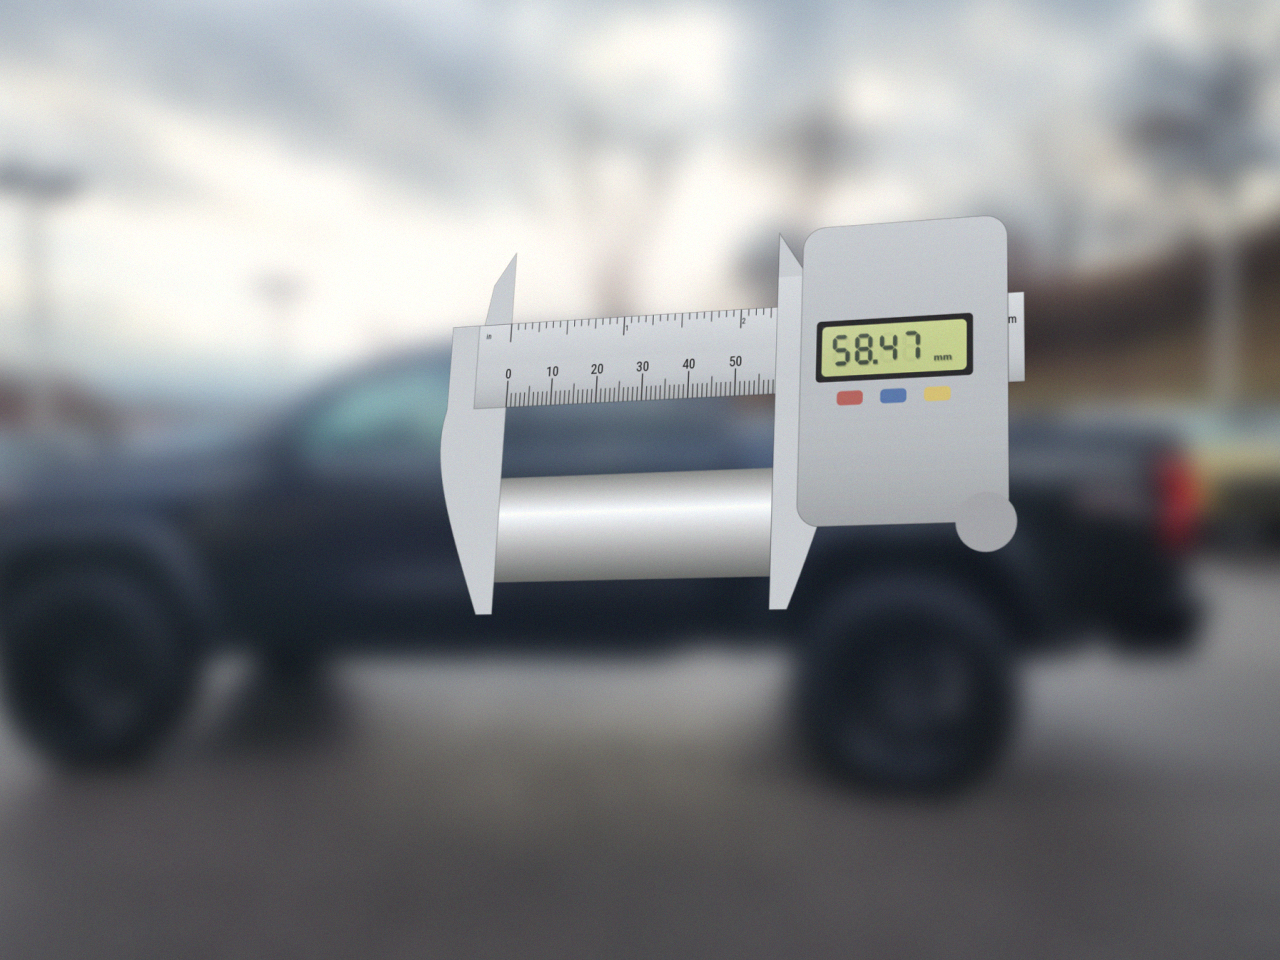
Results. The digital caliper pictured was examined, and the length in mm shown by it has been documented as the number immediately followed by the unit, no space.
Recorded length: 58.47mm
